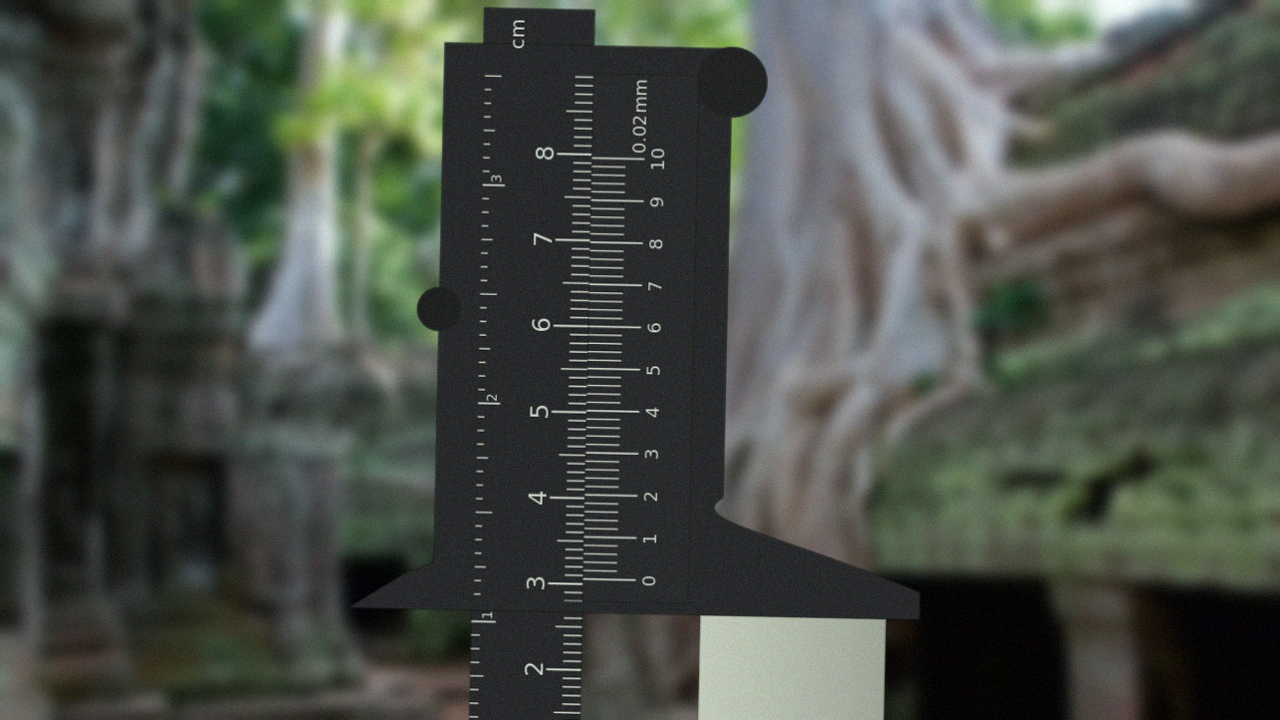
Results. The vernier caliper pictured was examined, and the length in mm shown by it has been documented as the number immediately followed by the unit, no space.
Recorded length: 30.6mm
